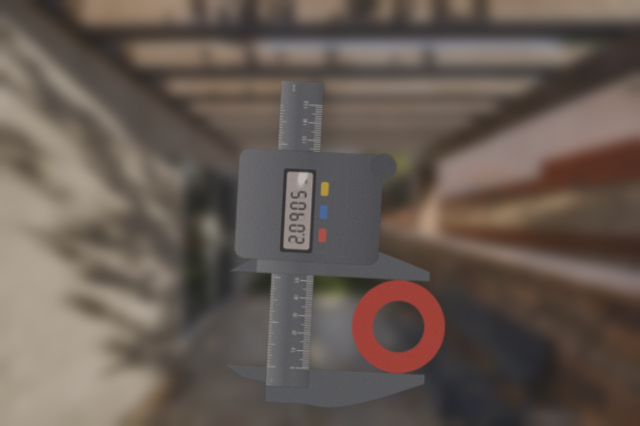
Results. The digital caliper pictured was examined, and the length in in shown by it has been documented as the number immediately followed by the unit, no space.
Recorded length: 2.0905in
